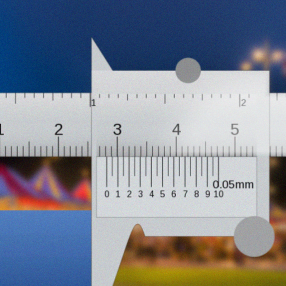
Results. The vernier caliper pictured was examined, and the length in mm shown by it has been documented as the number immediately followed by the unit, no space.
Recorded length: 28.2mm
